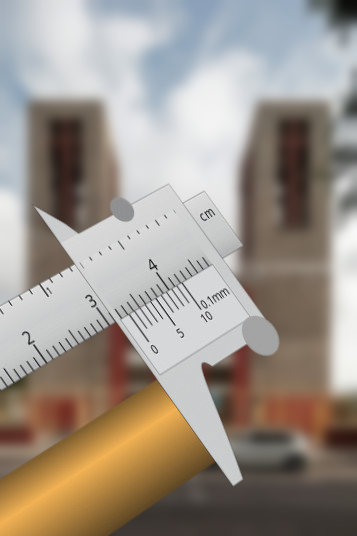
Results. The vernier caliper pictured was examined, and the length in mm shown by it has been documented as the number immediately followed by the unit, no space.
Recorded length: 33.2mm
